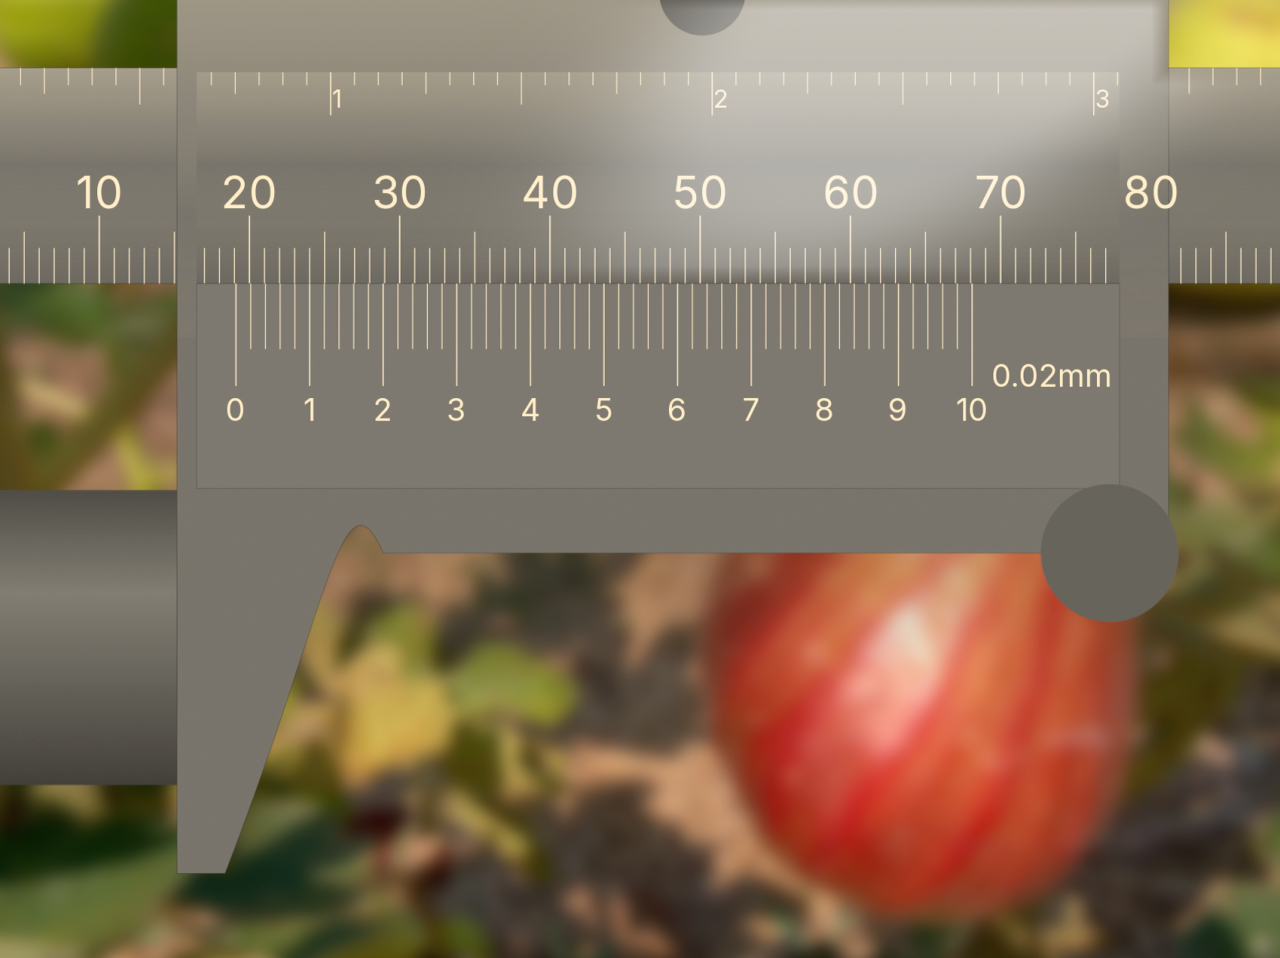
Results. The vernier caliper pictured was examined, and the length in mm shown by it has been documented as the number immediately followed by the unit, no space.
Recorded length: 19.1mm
